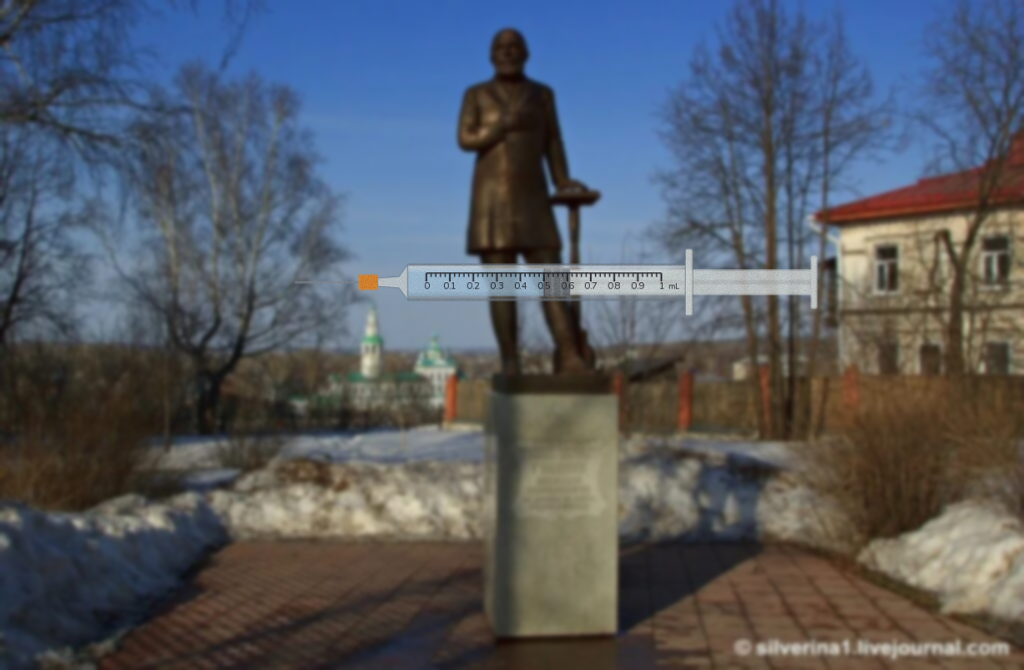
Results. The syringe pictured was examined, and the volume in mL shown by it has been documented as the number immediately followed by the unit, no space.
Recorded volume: 0.5mL
